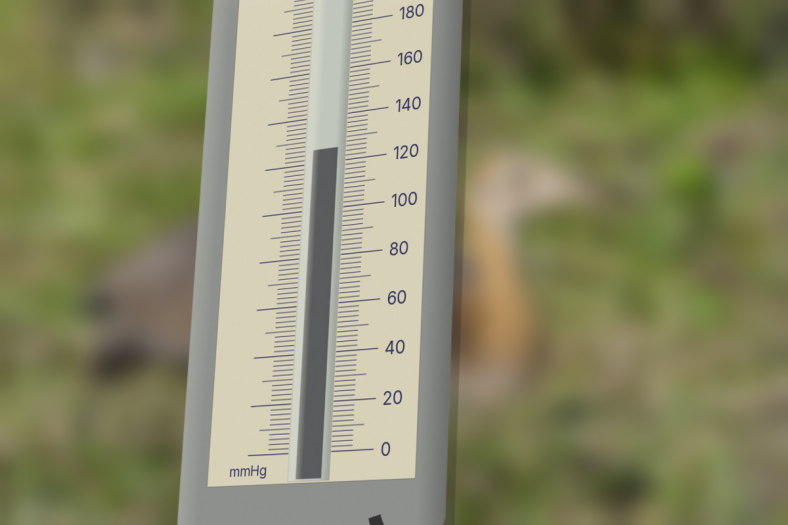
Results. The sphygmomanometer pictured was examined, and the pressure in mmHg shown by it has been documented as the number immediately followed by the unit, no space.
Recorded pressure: 126mmHg
